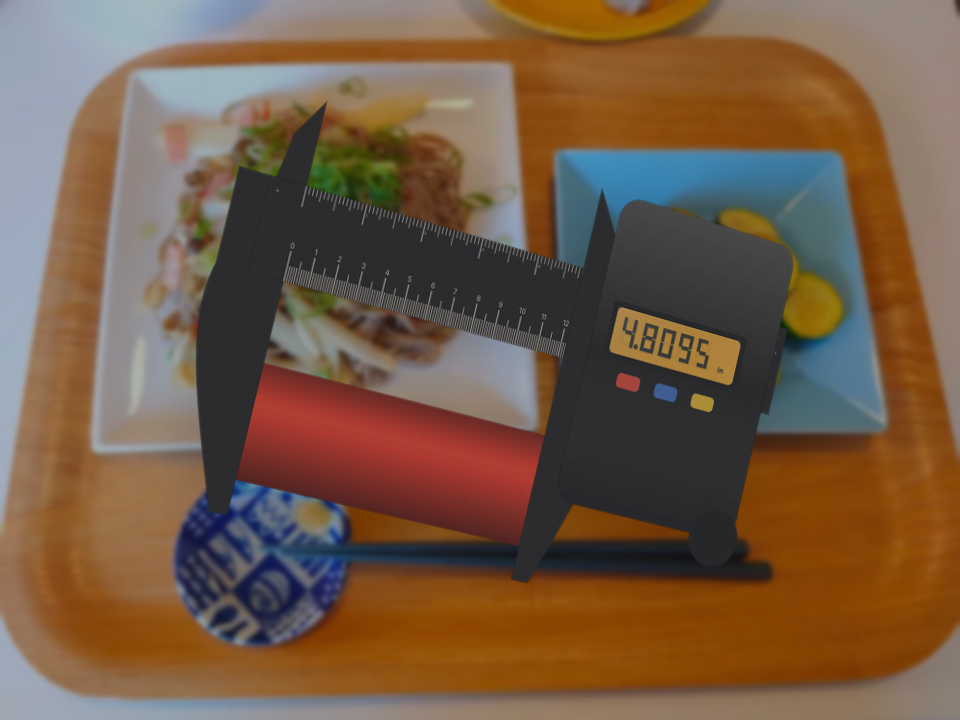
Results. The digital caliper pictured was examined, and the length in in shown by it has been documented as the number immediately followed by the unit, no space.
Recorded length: 4.8095in
